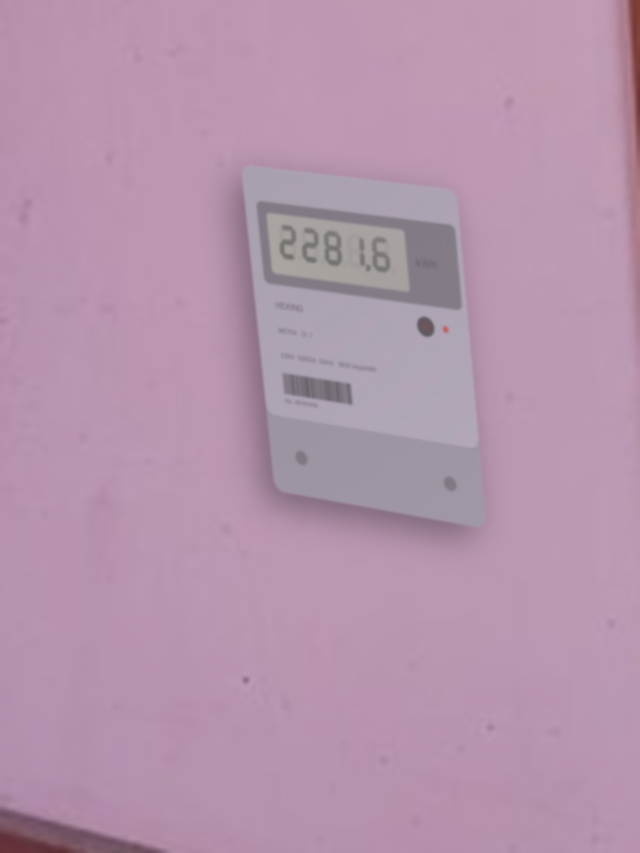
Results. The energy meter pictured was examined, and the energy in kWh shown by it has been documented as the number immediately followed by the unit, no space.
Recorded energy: 2281.6kWh
